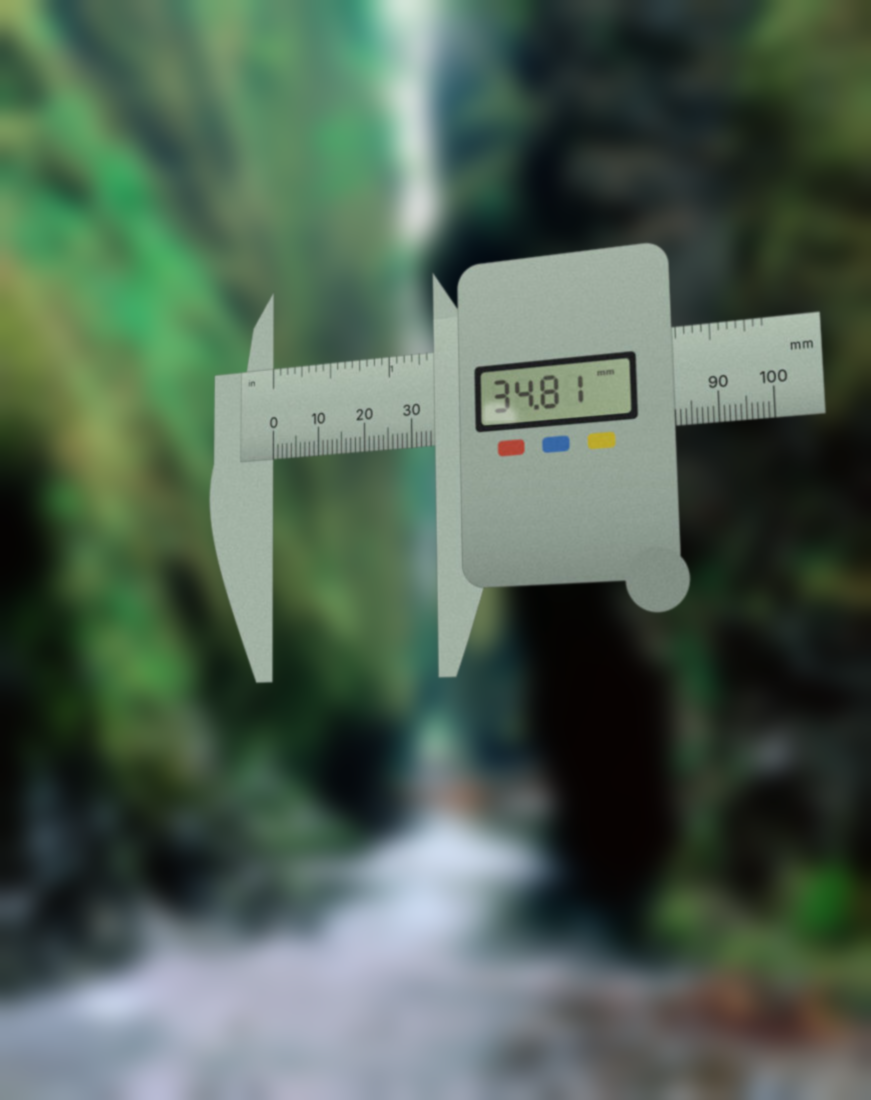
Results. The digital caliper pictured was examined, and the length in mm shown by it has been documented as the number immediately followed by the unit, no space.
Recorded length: 34.81mm
